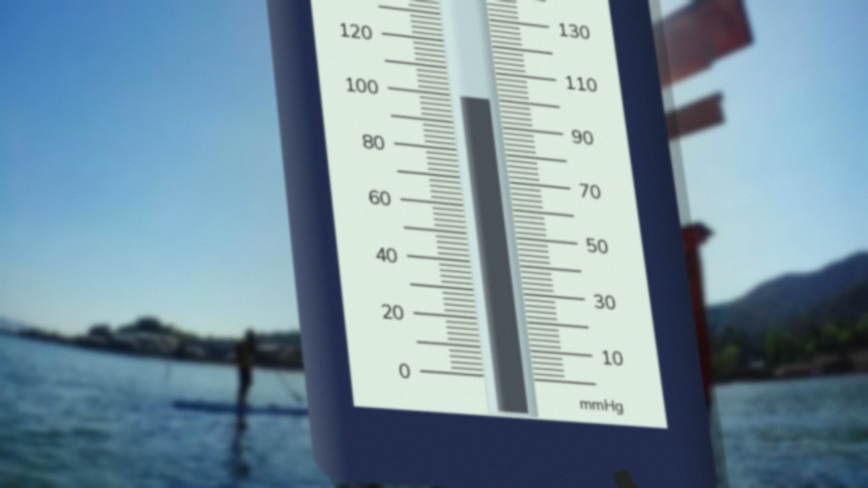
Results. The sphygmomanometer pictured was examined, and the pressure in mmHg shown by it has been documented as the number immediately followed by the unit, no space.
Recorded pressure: 100mmHg
